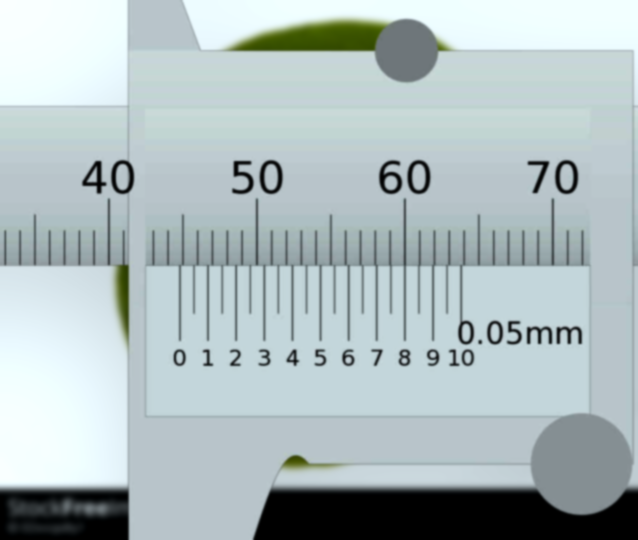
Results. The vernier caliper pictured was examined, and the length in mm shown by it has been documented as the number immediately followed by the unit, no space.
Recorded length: 44.8mm
